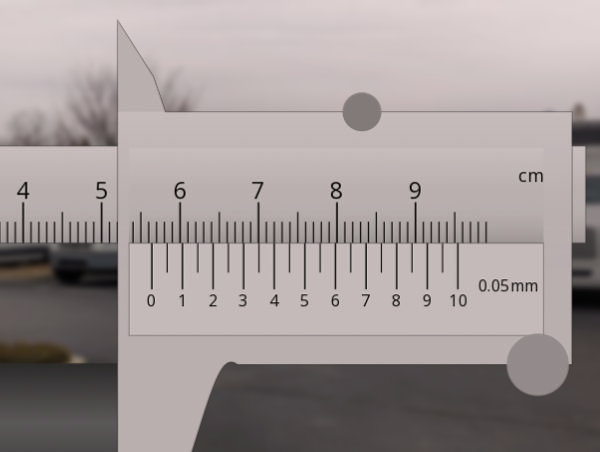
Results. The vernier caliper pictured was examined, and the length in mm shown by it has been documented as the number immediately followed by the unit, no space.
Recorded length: 56.4mm
